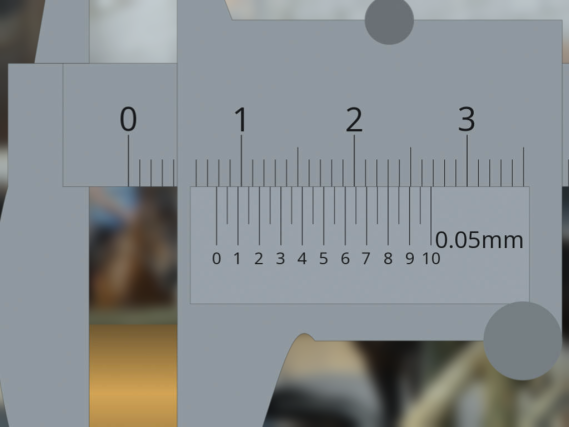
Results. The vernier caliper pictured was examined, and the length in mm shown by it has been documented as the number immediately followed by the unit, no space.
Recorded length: 7.8mm
